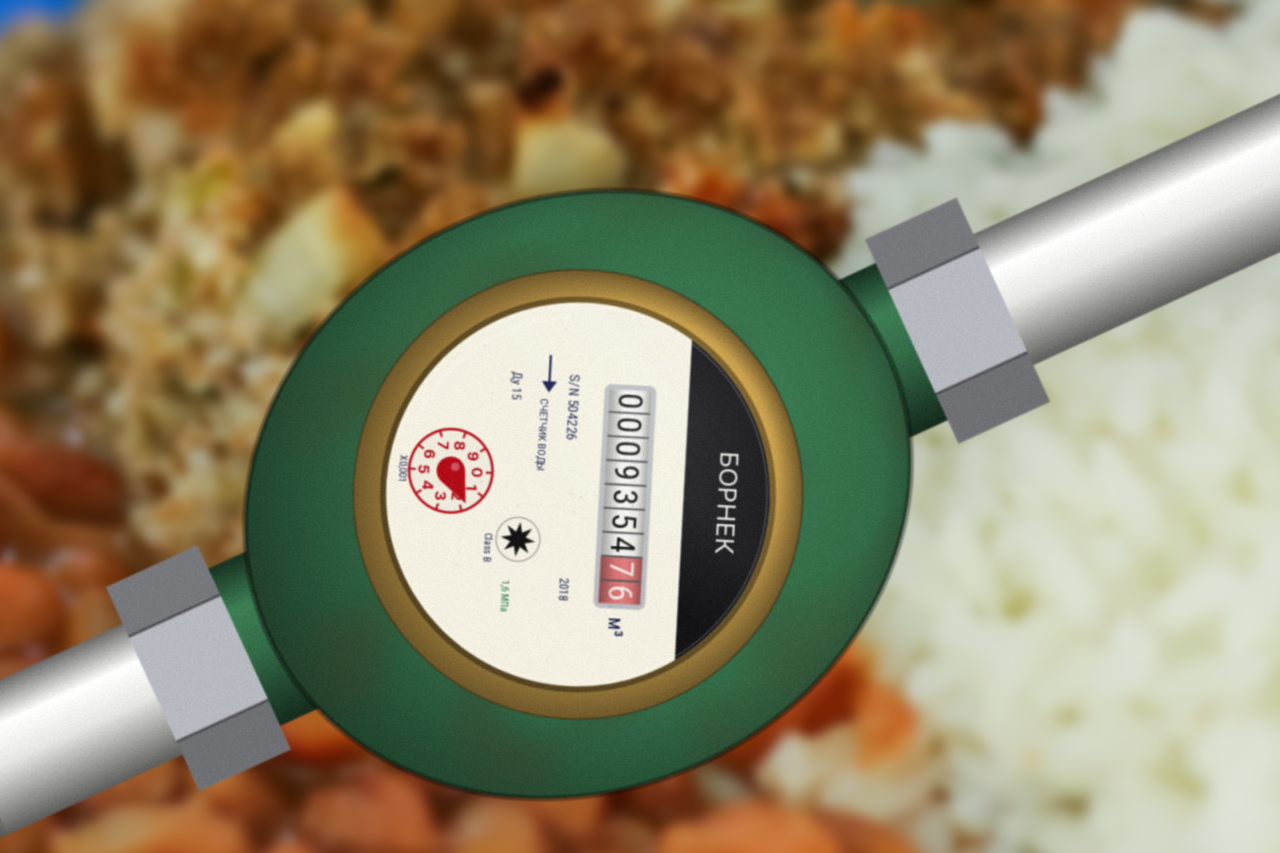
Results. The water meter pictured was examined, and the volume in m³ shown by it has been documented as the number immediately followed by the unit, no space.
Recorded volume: 9354.761m³
